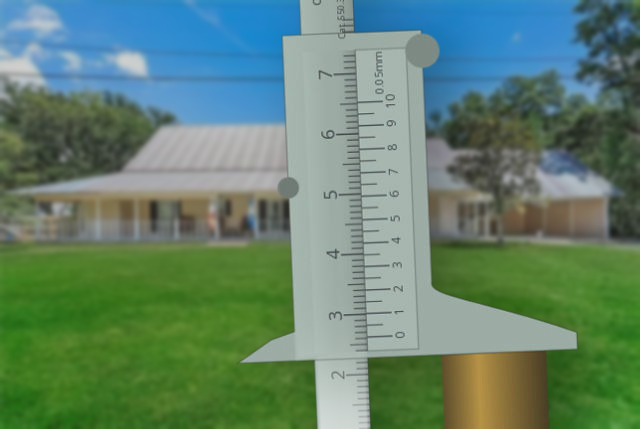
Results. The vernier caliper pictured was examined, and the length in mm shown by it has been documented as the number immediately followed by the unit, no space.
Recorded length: 26.2mm
